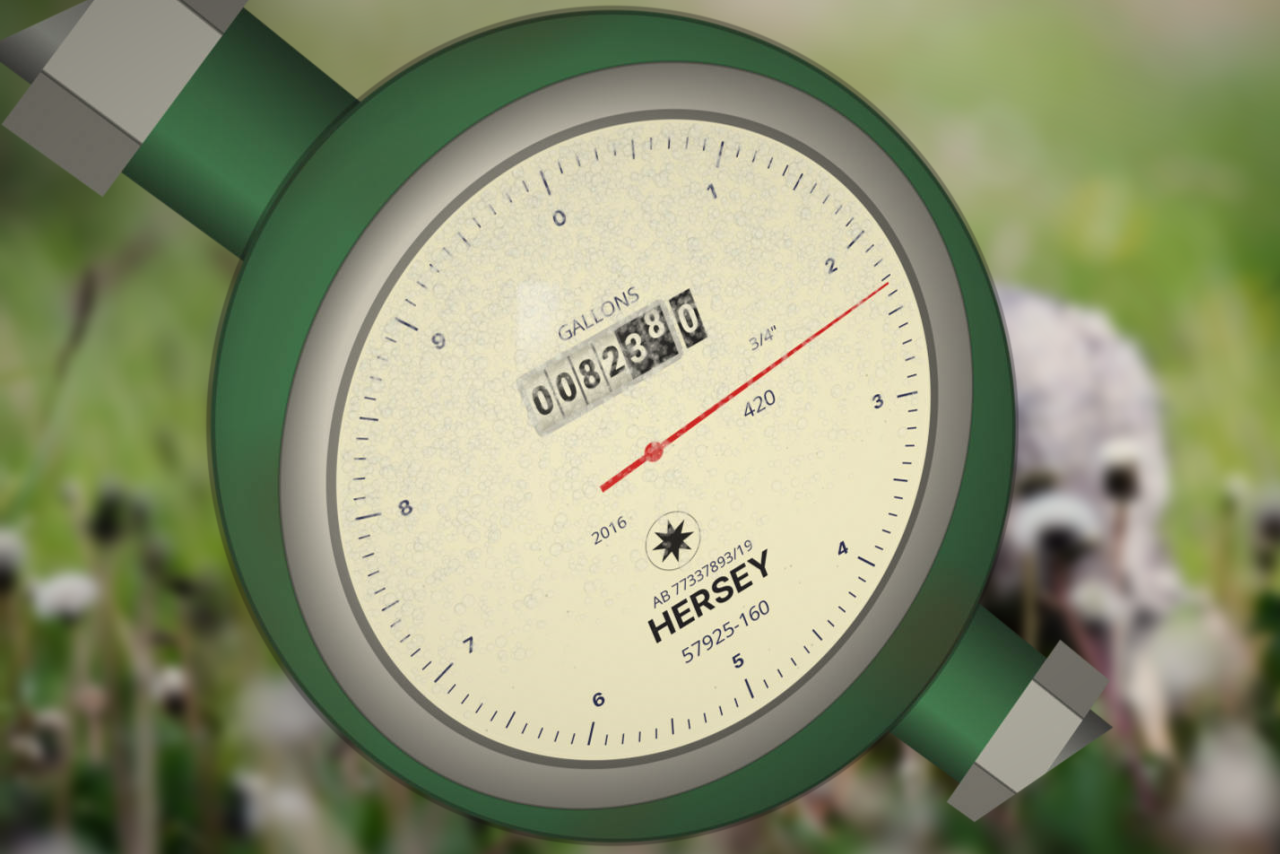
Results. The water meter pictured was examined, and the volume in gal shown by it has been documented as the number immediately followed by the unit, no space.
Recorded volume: 82382.3gal
